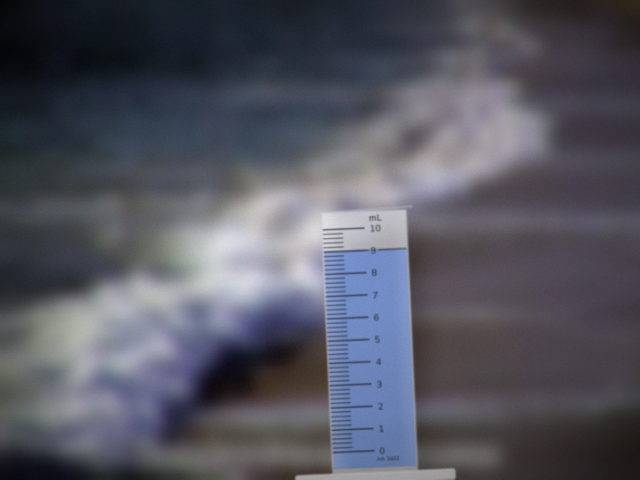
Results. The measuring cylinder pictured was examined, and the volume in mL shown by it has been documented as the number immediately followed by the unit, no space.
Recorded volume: 9mL
